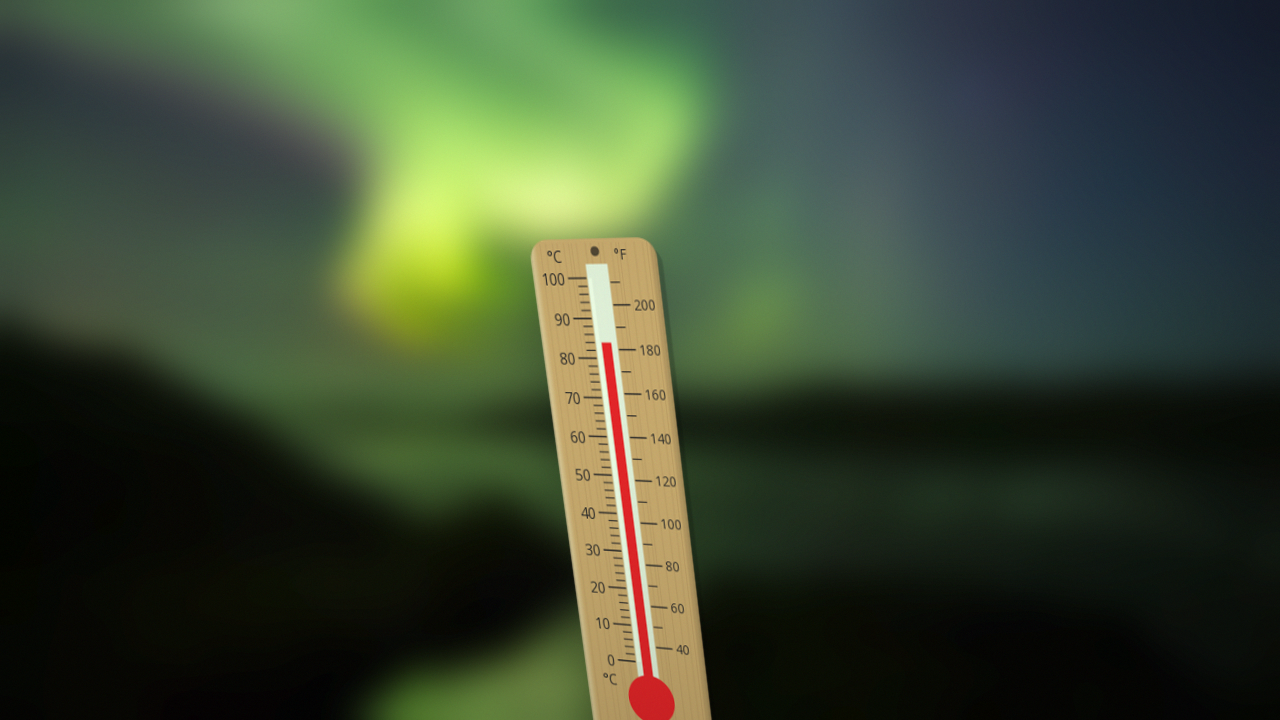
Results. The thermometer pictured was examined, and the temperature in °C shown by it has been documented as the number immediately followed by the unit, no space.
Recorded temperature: 84°C
